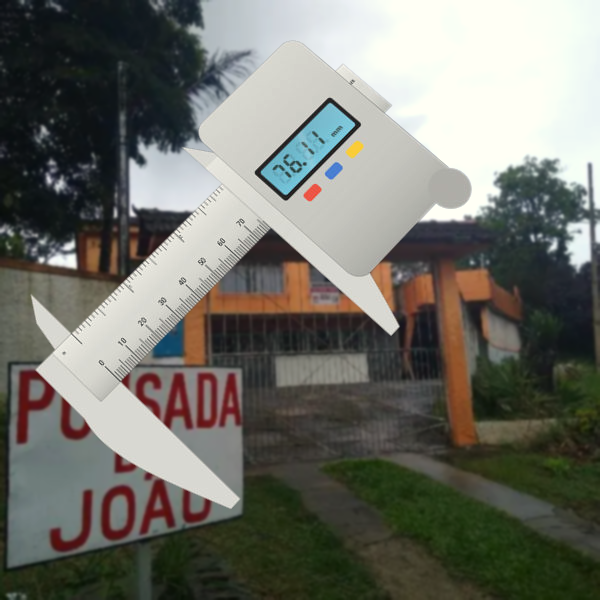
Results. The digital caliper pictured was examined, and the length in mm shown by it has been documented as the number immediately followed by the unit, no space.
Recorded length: 76.11mm
